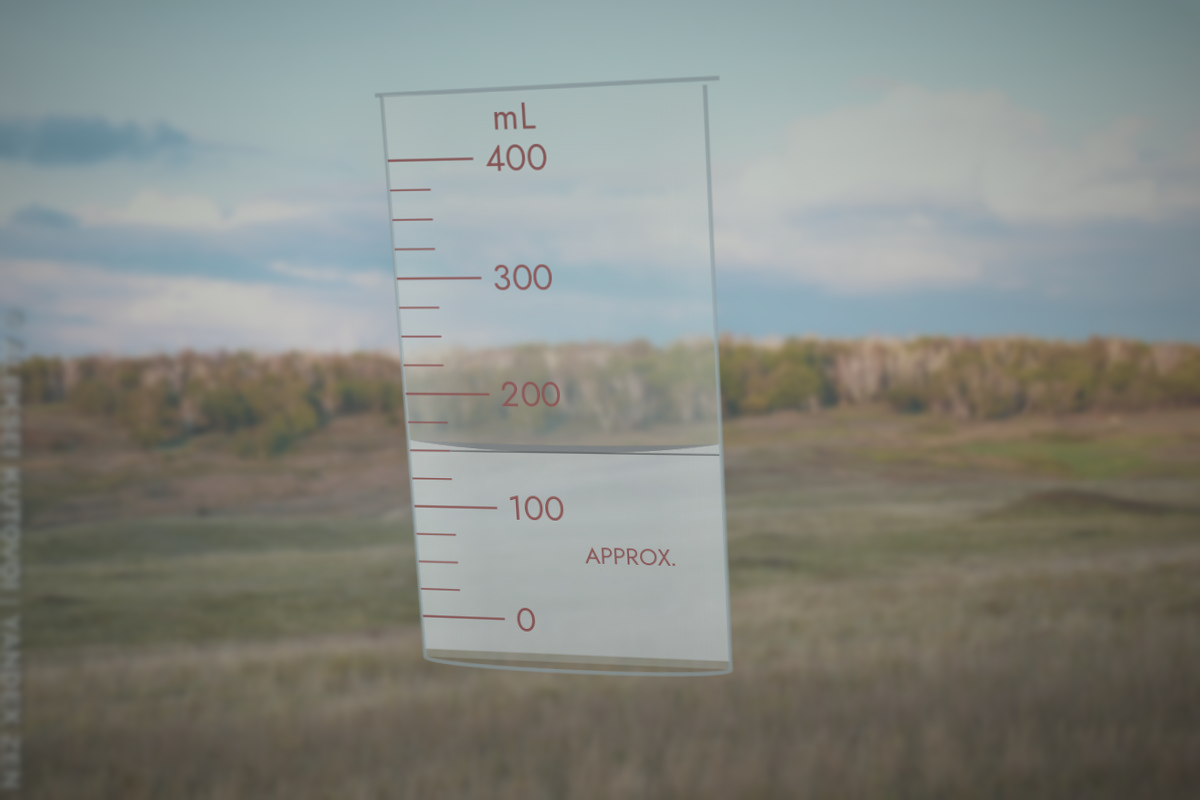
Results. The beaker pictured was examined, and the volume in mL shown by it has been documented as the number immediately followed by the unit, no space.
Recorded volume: 150mL
